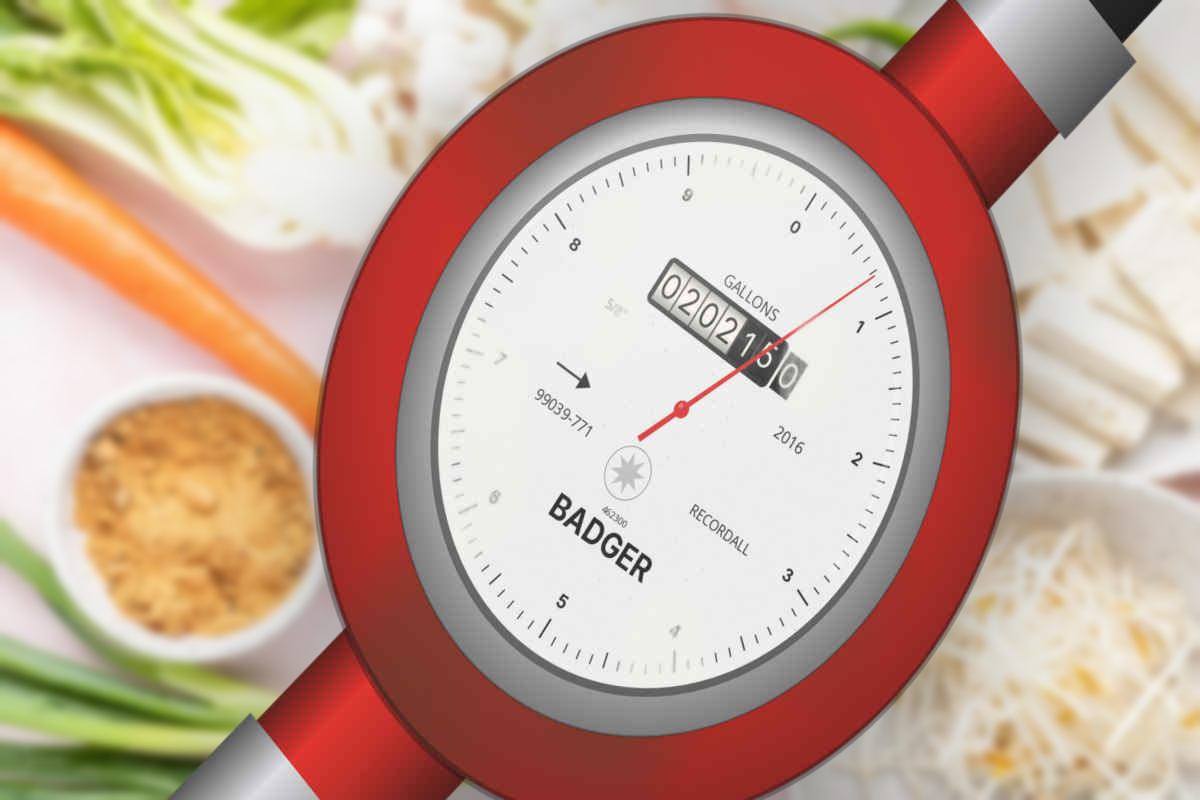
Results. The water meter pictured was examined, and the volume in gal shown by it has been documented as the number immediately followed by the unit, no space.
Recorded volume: 202150.7gal
